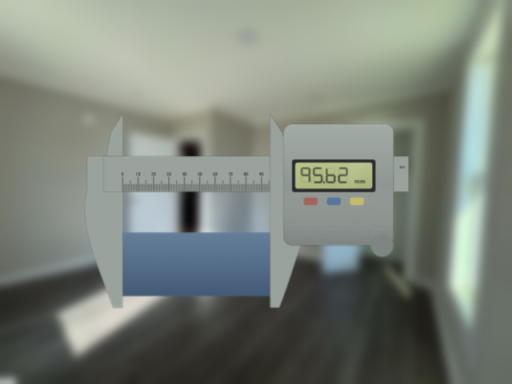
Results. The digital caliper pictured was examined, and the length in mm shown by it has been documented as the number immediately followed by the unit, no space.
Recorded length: 95.62mm
